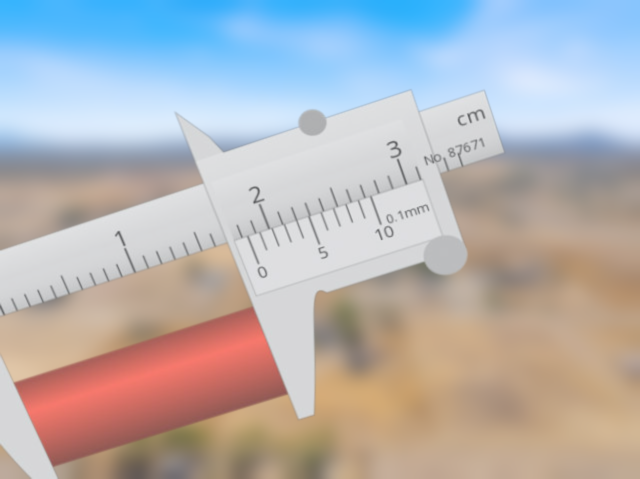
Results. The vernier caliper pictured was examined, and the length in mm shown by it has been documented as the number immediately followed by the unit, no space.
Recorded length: 18.4mm
